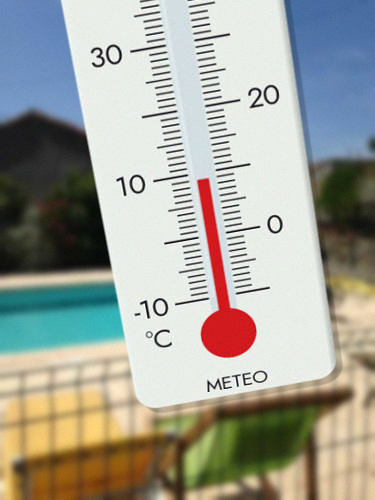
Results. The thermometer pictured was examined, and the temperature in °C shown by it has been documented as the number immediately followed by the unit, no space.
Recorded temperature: 9°C
